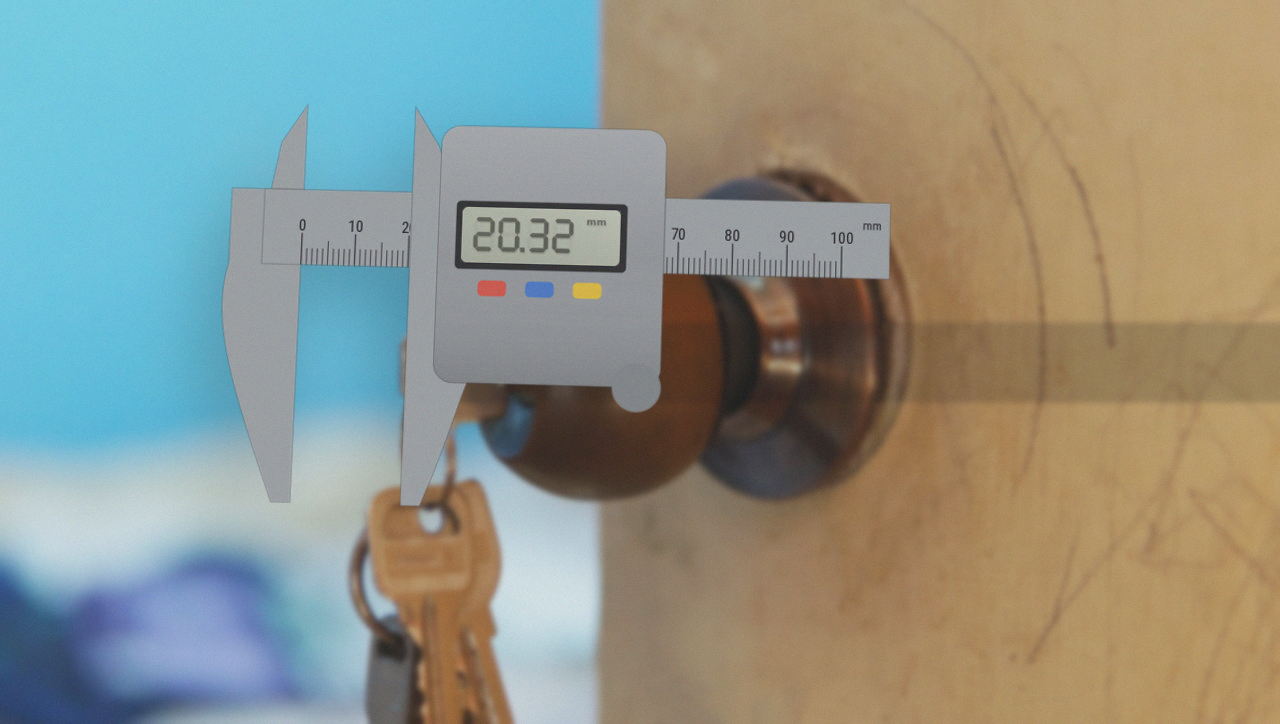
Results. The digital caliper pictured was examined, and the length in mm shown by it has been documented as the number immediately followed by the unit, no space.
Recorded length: 20.32mm
